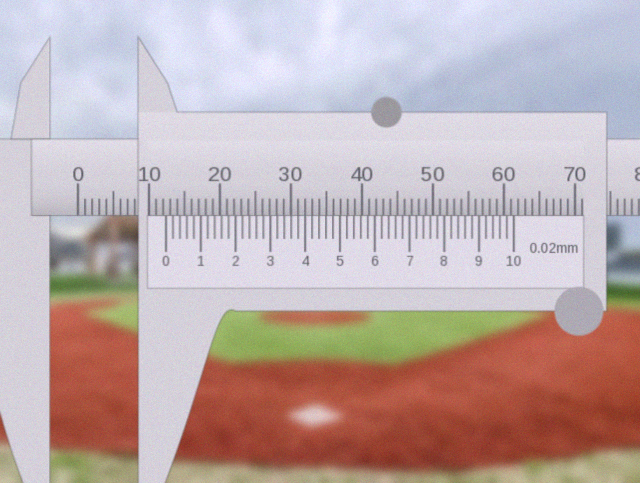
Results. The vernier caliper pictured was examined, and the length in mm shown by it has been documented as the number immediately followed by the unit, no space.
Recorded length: 12.4mm
